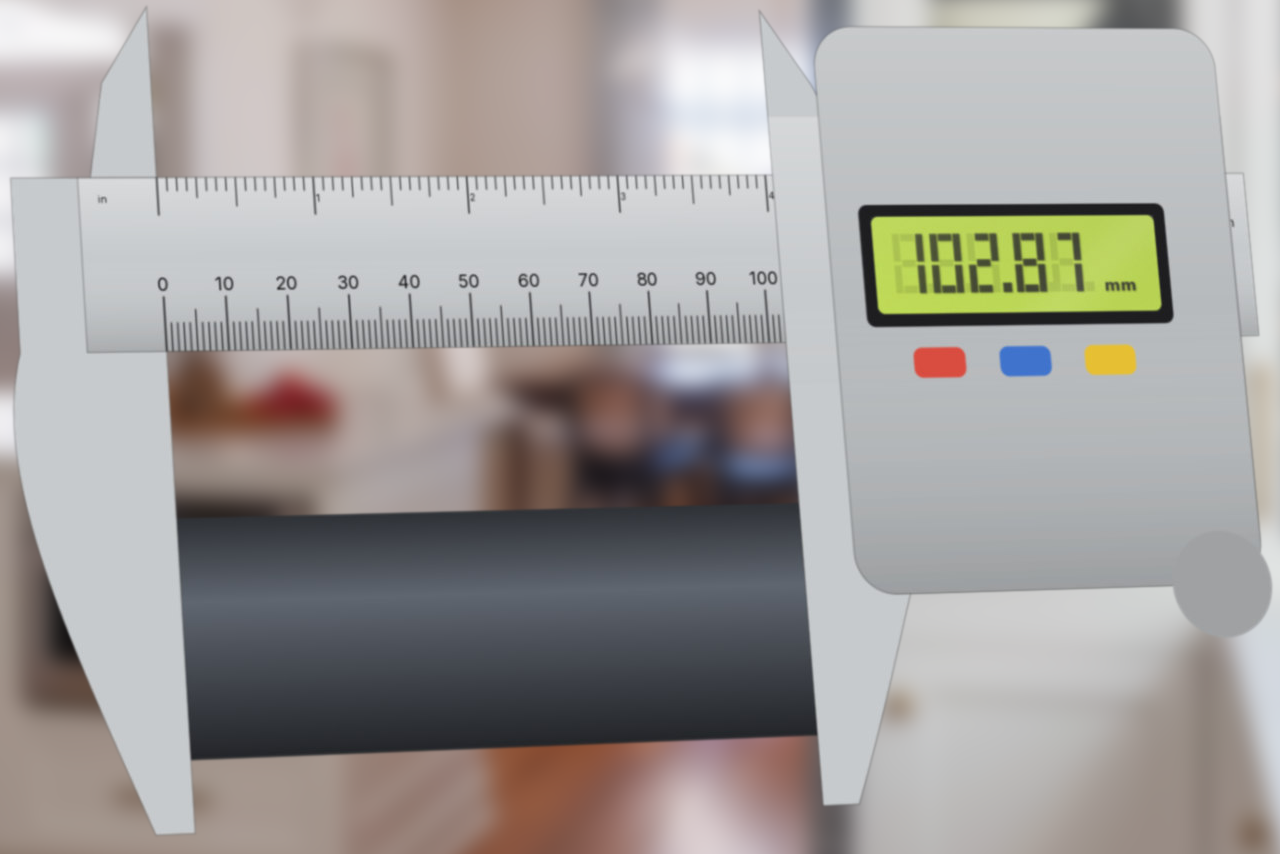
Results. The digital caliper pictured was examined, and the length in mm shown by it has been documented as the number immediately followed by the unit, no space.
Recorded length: 102.87mm
